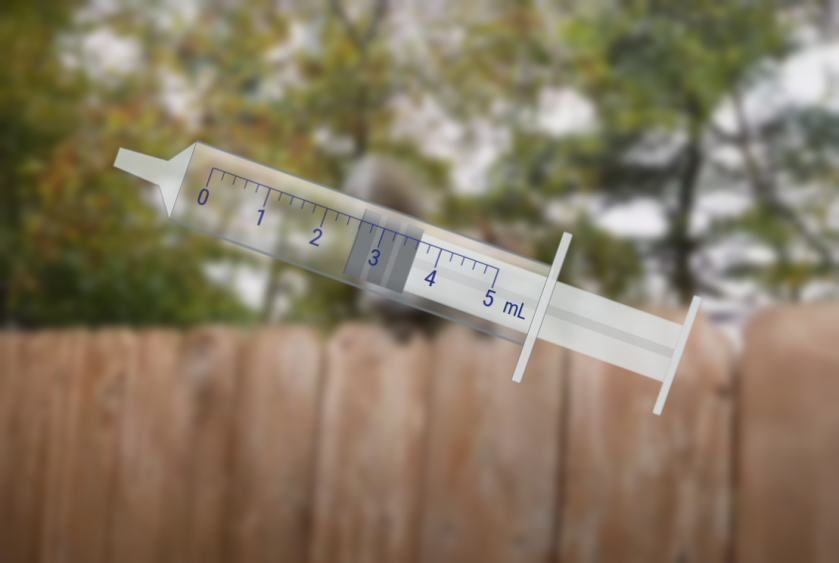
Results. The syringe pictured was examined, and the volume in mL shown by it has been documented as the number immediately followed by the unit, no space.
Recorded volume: 2.6mL
